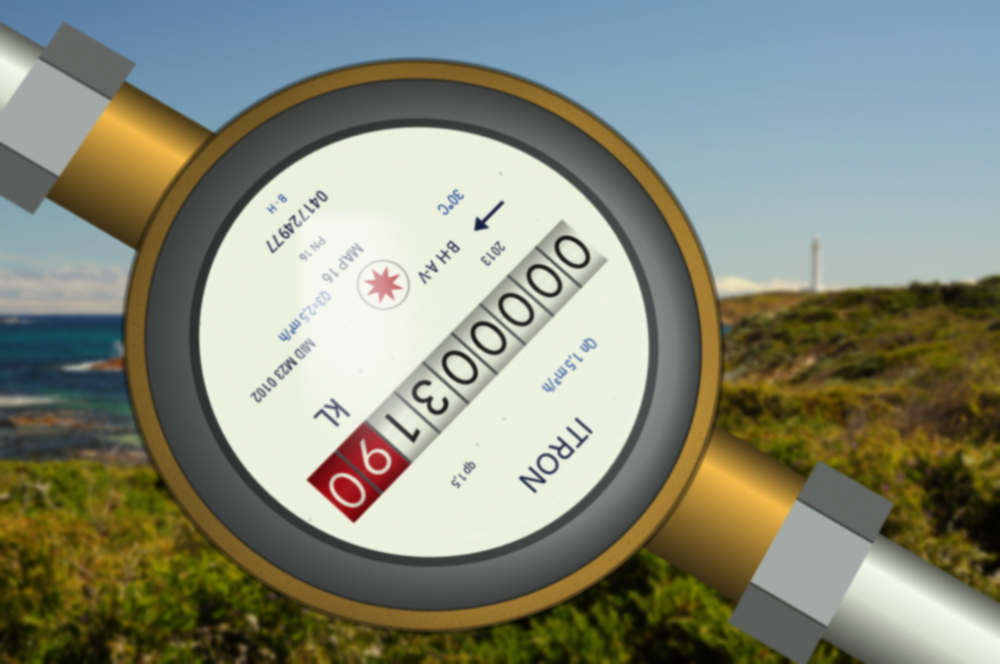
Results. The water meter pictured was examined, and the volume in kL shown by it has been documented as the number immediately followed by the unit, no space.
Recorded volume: 31.90kL
